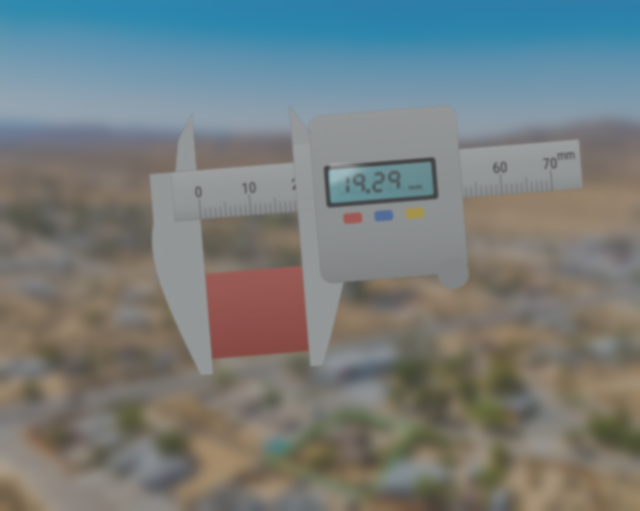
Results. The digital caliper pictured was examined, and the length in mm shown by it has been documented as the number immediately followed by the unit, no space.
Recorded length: 19.29mm
